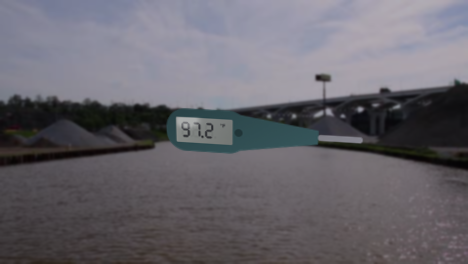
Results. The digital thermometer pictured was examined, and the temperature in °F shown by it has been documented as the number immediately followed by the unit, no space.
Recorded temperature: 97.2°F
